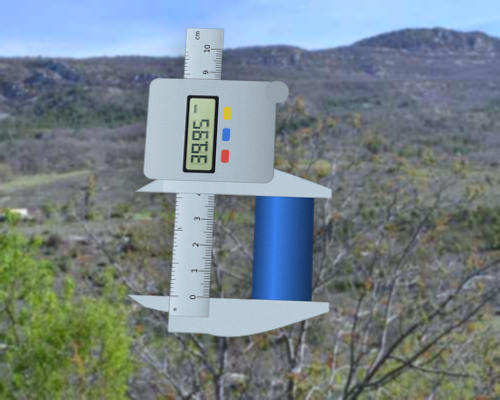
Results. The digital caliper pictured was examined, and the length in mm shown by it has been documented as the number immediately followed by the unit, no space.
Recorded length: 39.95mm
